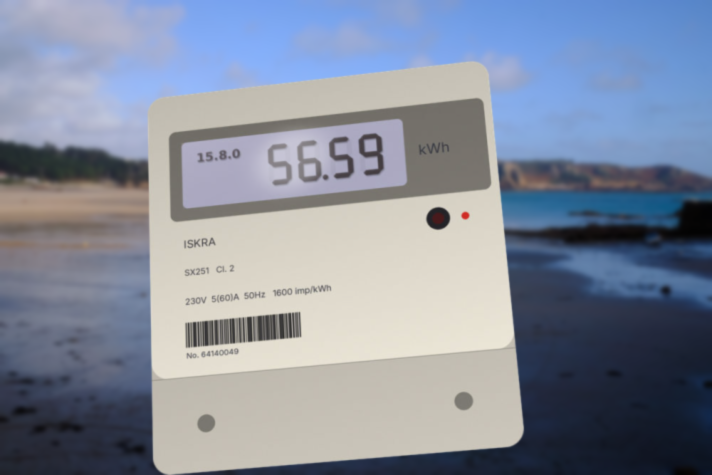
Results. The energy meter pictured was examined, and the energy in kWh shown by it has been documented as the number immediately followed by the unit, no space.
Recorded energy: 56.59kWh
